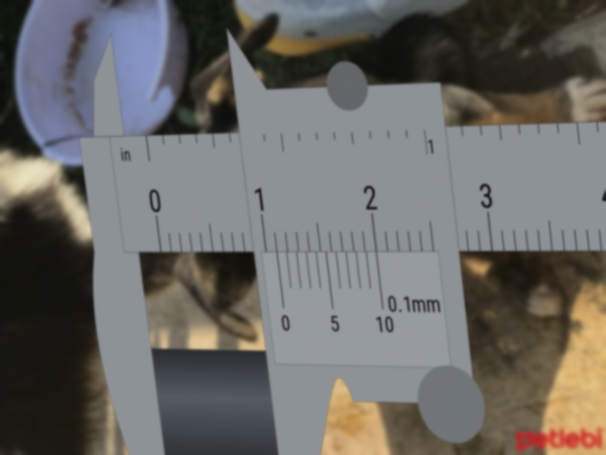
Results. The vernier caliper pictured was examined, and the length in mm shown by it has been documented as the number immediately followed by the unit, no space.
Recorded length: 11.0mm
